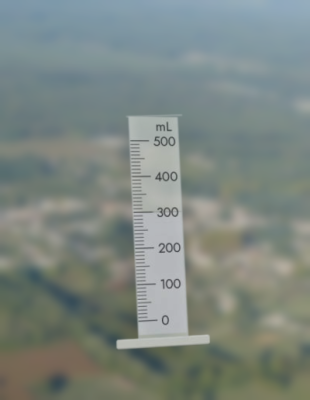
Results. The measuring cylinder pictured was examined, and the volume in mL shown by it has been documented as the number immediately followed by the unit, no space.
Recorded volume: 300mL
